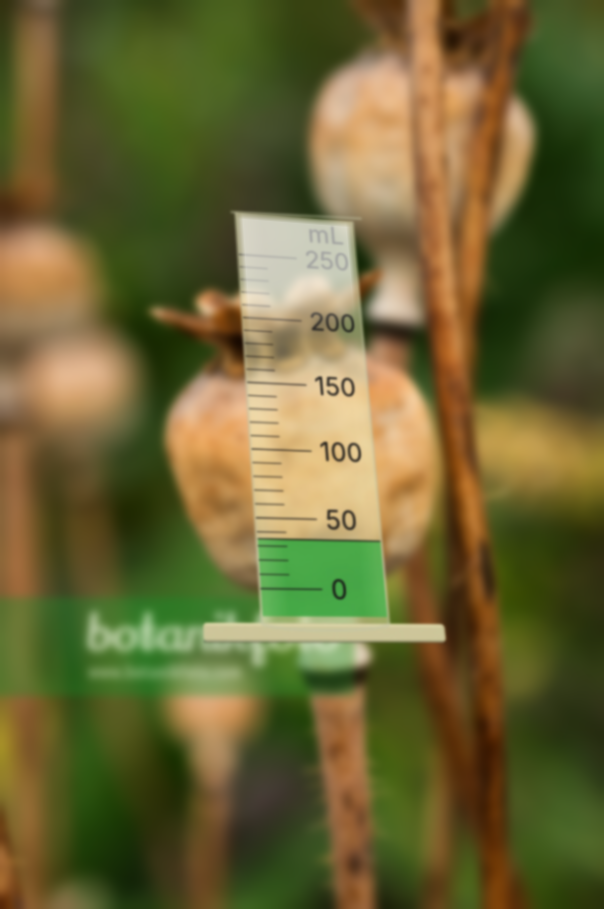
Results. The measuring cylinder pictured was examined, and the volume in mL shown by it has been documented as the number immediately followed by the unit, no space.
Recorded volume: 35mL
